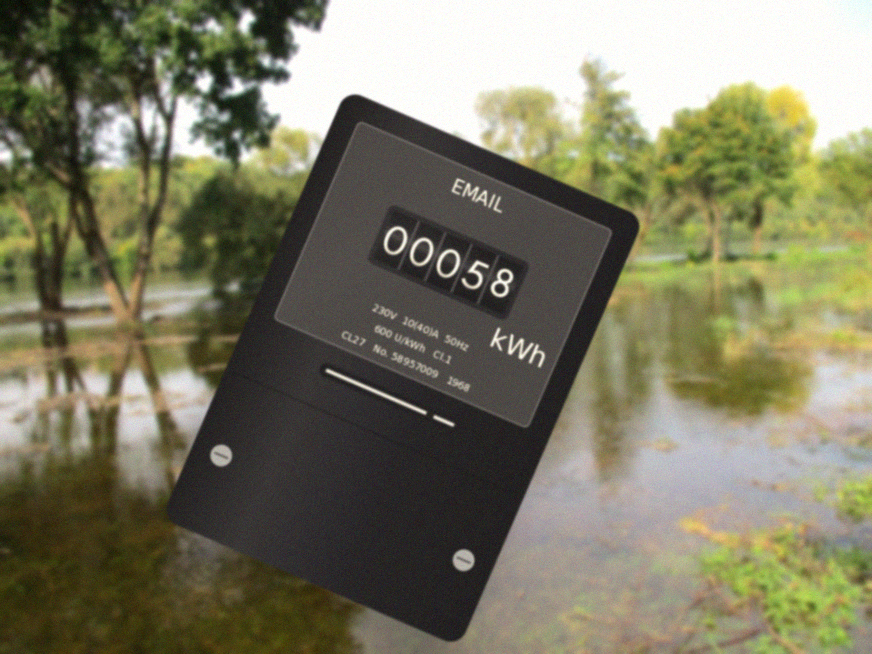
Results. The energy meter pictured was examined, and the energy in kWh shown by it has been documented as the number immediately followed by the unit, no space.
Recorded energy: 58kWh
